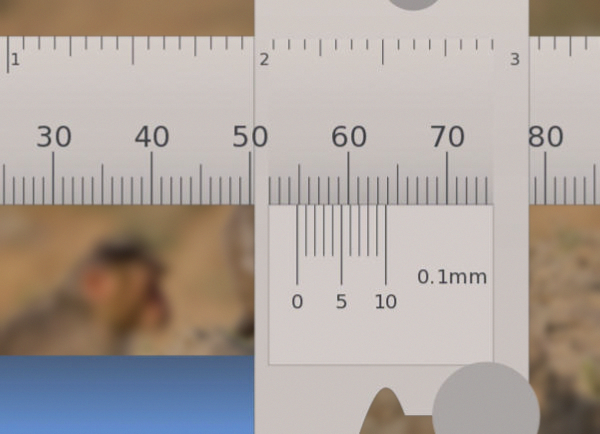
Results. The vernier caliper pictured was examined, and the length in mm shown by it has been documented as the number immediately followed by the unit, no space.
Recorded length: 54.8mm
